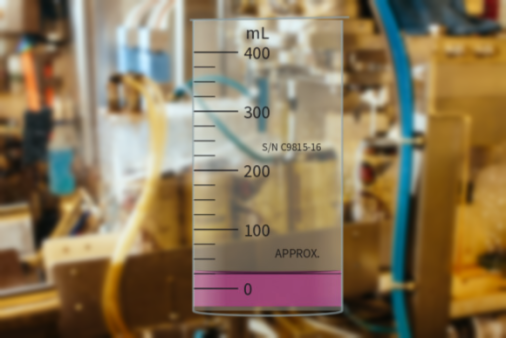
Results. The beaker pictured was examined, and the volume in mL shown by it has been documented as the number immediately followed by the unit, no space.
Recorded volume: 25mL
